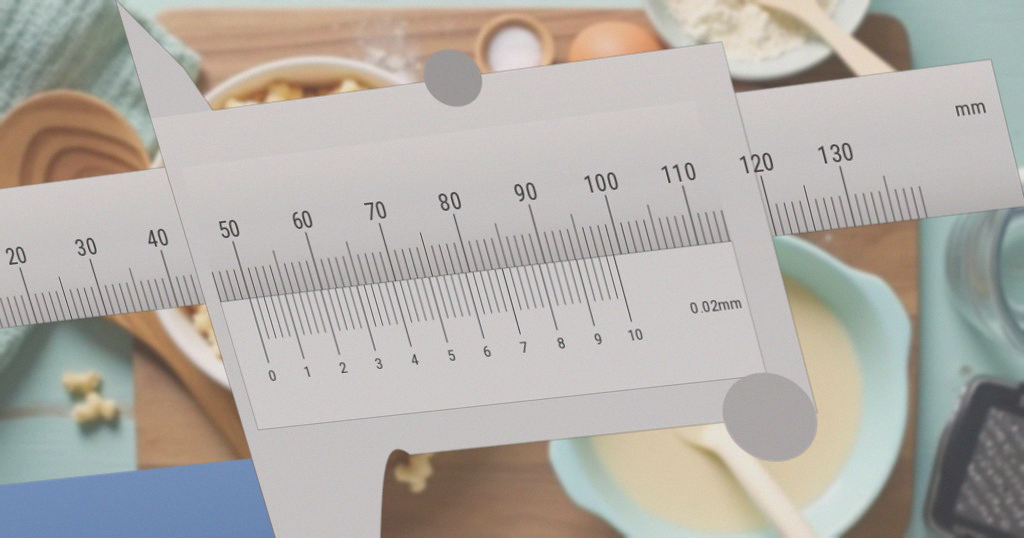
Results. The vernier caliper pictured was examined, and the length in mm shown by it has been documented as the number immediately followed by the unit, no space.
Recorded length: 50.0mm
